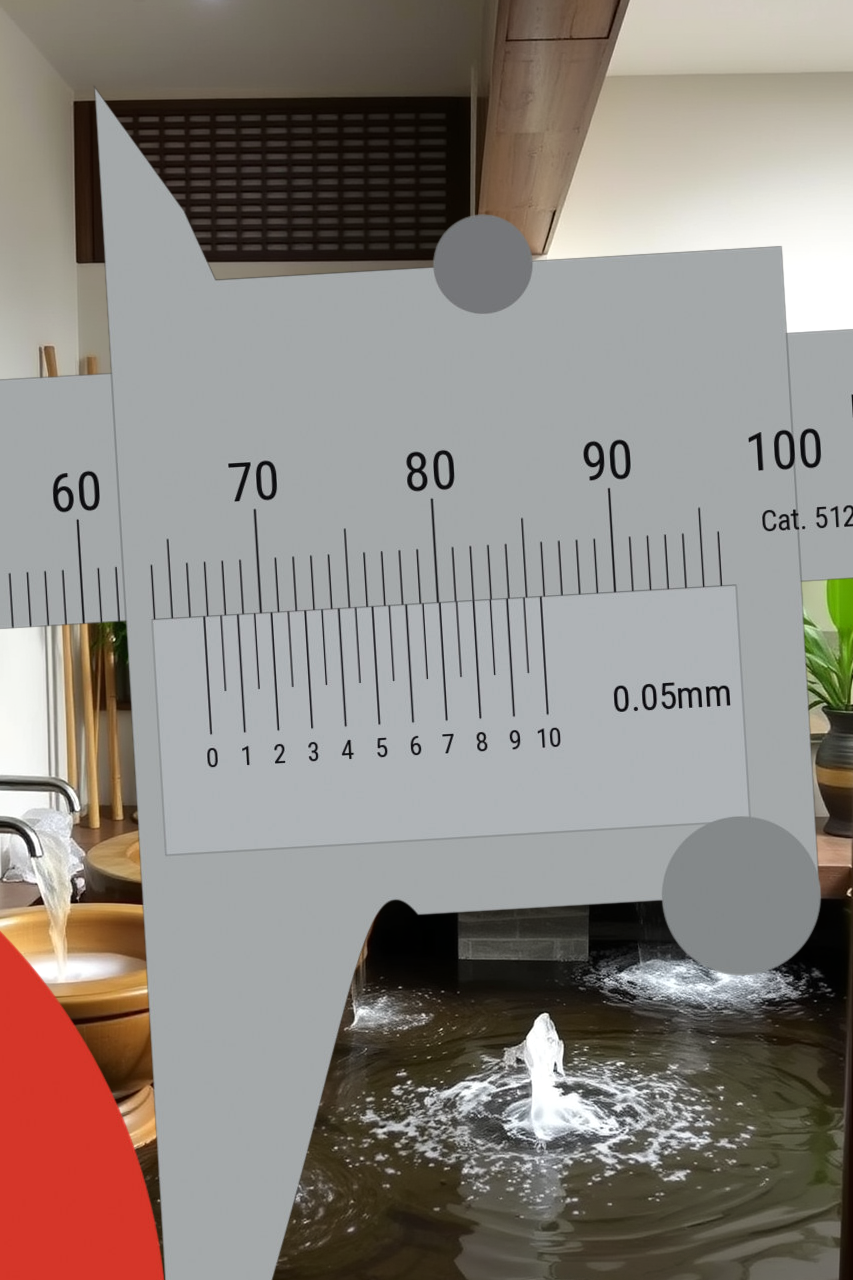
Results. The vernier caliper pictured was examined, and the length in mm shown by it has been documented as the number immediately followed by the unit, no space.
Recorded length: 66.8mm
